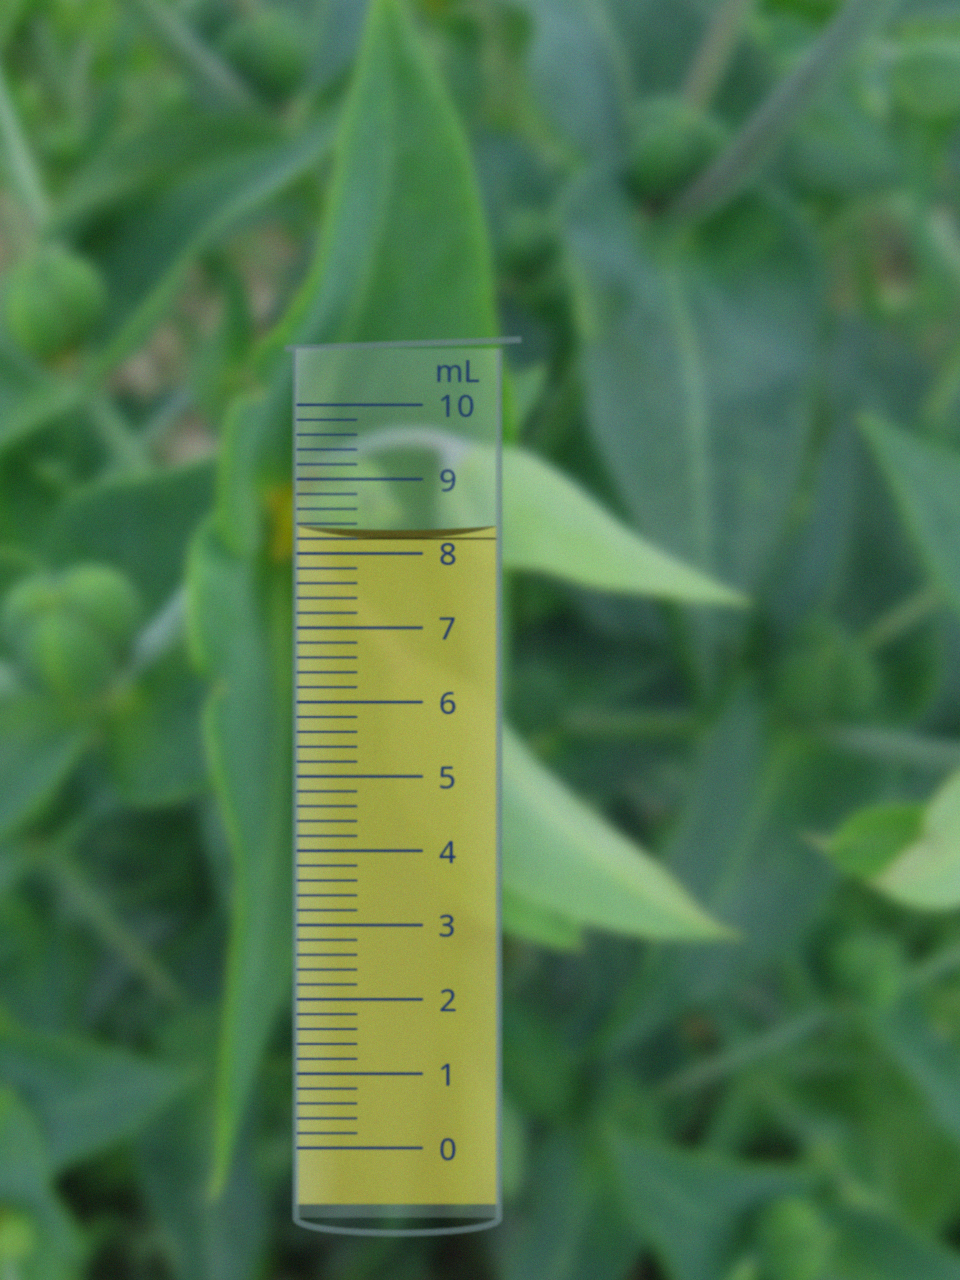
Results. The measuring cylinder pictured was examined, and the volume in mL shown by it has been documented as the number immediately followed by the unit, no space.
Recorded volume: 8.2mL
